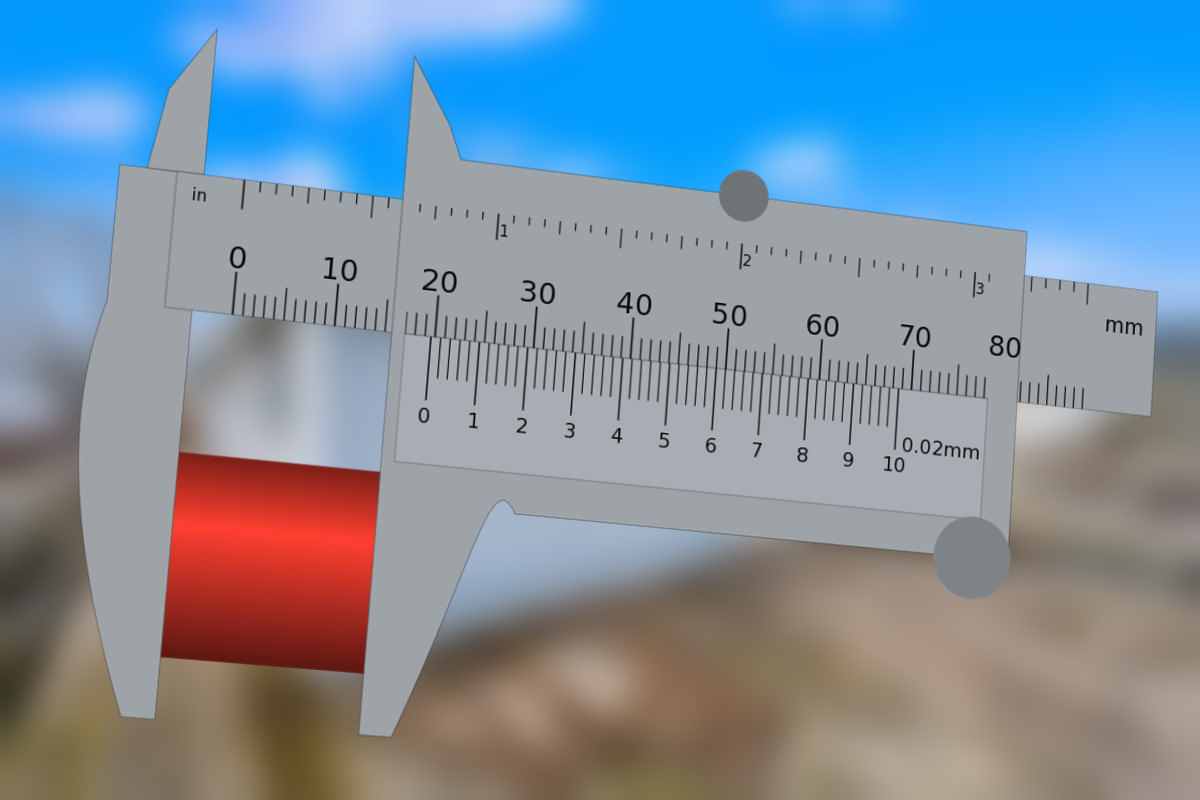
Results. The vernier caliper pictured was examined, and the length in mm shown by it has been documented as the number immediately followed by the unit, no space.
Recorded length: 19.6mm
